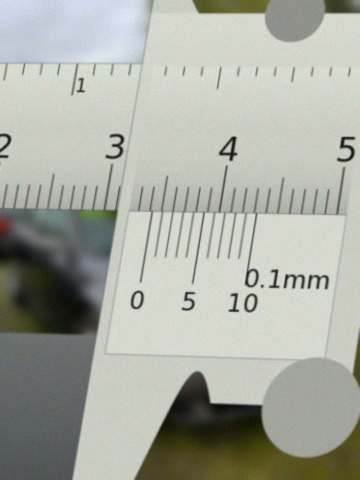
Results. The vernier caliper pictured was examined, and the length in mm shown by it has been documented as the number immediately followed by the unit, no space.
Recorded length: 34.2mm
